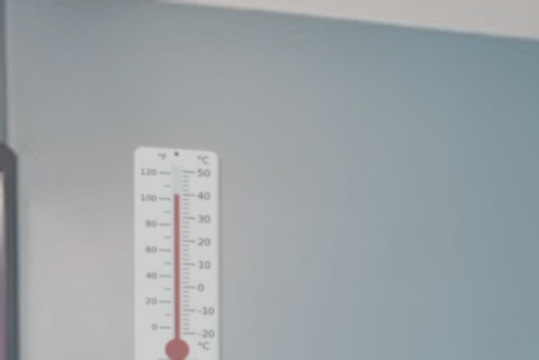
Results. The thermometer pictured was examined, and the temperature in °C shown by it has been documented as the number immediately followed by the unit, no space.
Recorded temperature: 40°C
